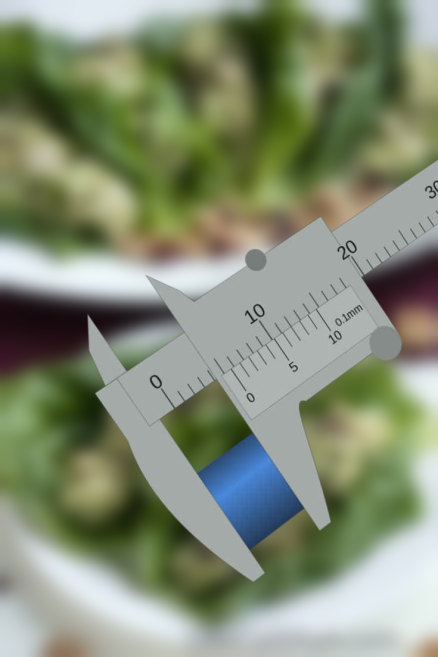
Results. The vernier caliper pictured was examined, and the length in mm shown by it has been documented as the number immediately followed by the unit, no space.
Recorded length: 5.7mm
